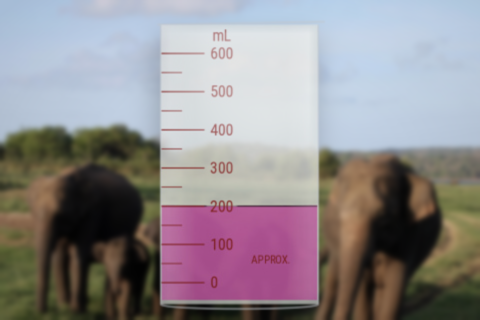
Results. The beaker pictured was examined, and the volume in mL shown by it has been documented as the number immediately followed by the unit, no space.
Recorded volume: 200mL
